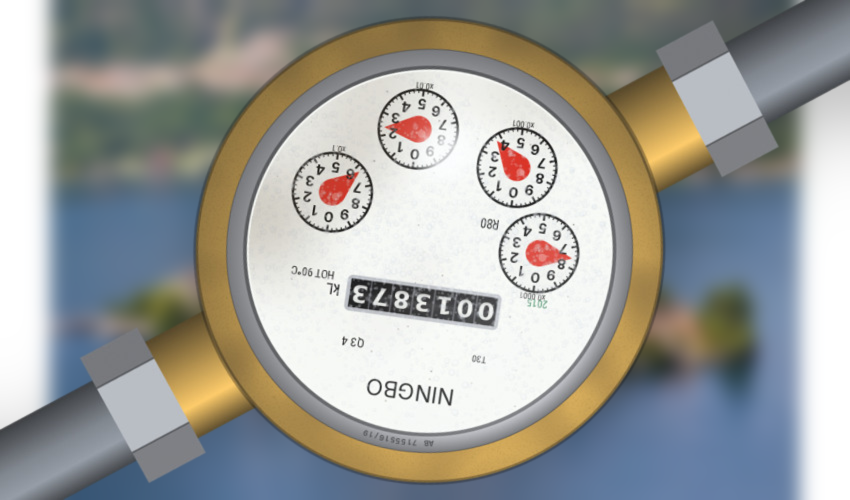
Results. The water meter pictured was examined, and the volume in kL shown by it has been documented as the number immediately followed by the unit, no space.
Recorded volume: 13873.6237kL
